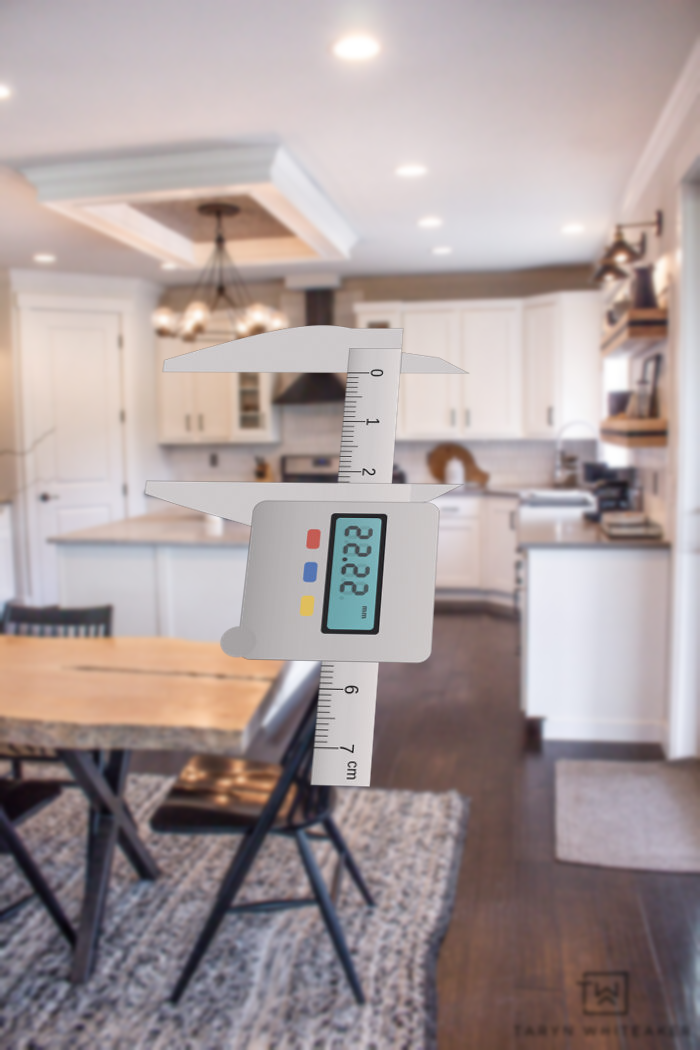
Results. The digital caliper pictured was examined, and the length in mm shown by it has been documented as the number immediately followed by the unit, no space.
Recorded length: 22.22mm
